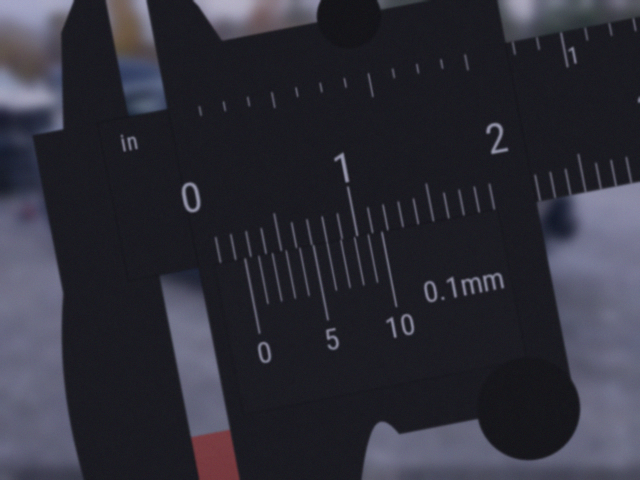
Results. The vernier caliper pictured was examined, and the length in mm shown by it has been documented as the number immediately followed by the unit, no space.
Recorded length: 2.6mm
